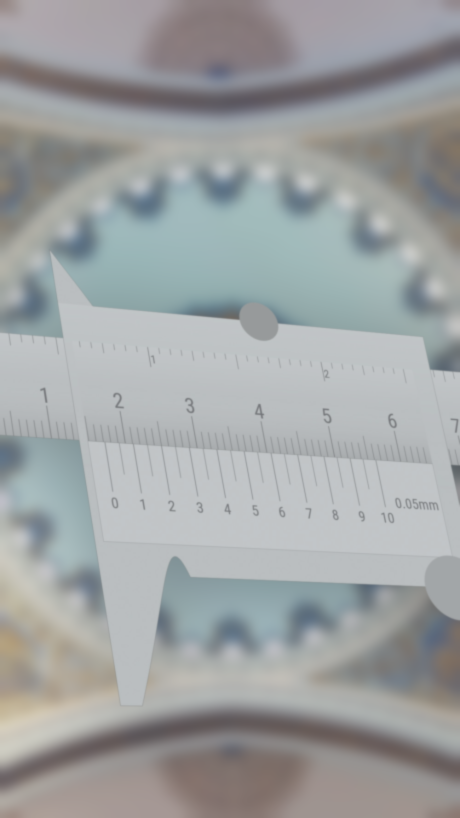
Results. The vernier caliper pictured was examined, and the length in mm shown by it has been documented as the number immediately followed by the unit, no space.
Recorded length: 17.2mm
